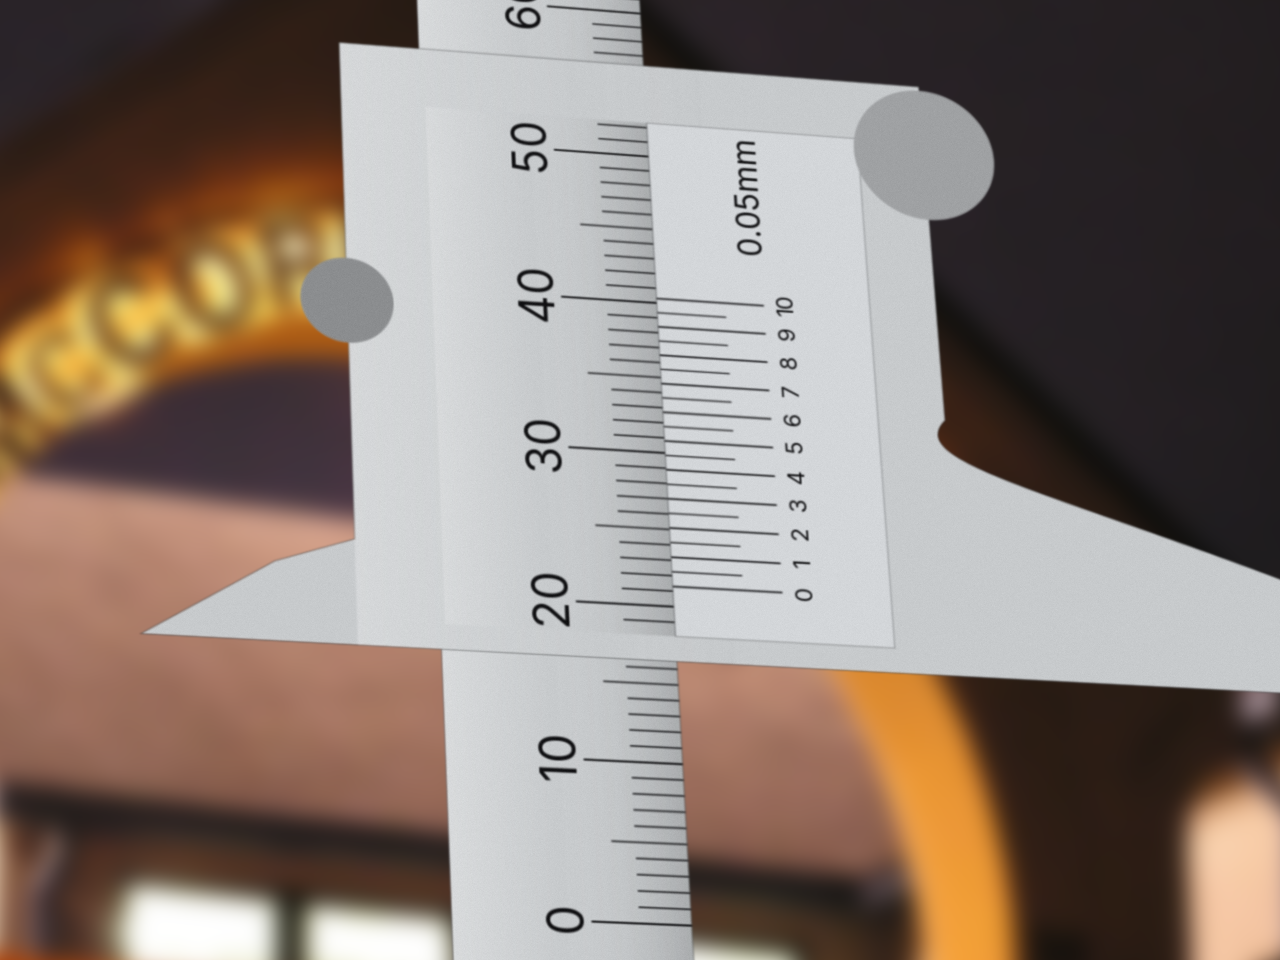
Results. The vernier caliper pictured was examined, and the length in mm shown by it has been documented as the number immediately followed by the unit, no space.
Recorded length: 21.3mm
